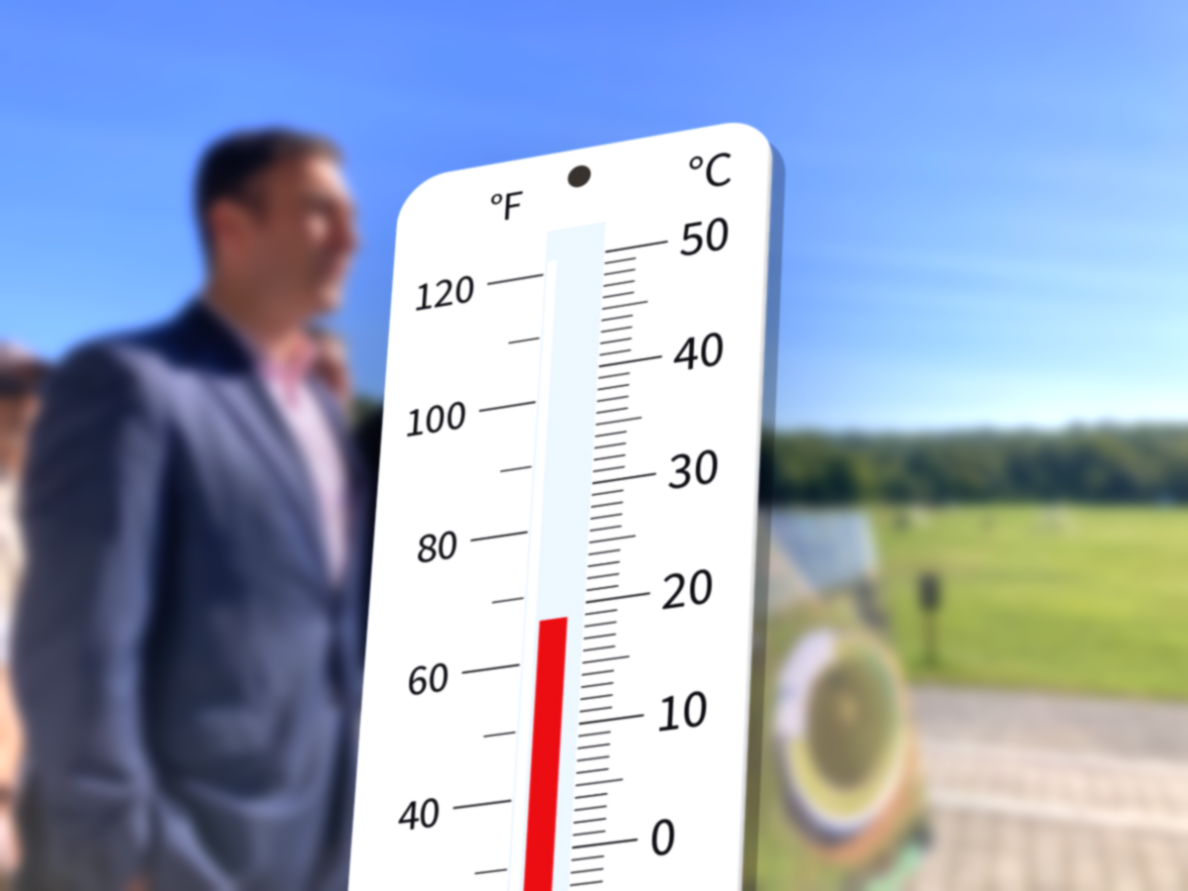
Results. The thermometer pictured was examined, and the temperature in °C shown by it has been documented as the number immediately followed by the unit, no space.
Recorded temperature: 19°C
